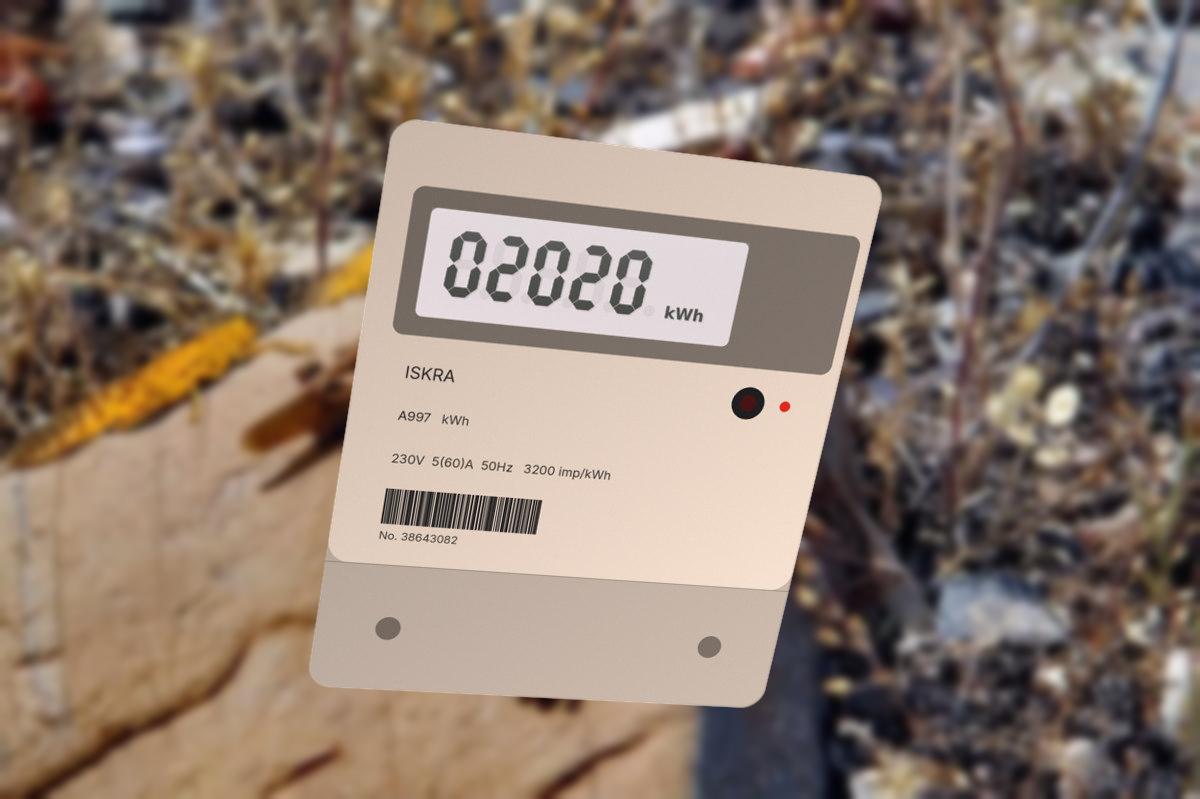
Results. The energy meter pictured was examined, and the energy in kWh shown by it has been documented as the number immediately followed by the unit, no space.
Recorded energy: 2020kWh
